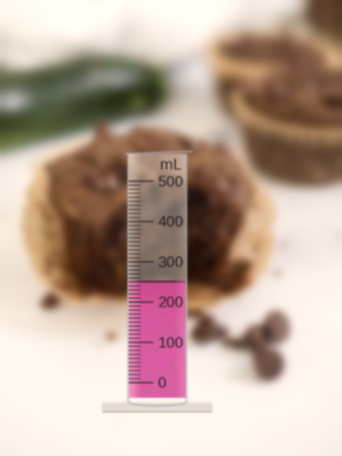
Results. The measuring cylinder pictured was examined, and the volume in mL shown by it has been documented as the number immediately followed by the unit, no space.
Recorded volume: 250mL
